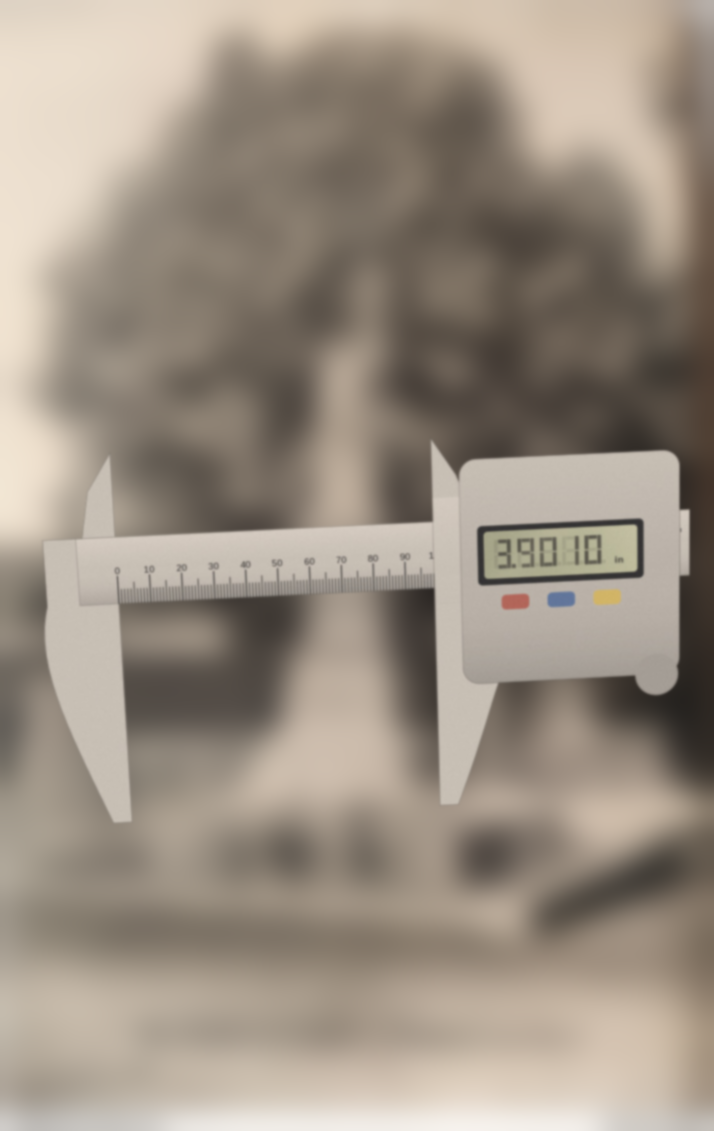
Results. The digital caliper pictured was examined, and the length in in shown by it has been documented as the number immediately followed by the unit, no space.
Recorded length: 3.9010in
